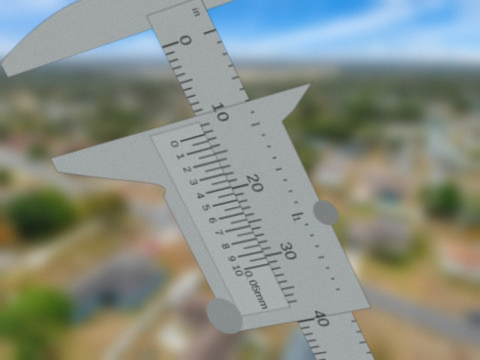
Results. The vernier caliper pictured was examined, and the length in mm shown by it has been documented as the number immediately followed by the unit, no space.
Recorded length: 12.2mm
